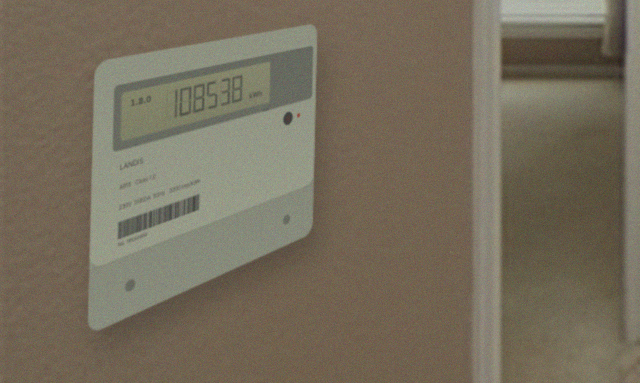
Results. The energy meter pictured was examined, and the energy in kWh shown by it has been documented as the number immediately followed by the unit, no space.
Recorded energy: 108538kWh
